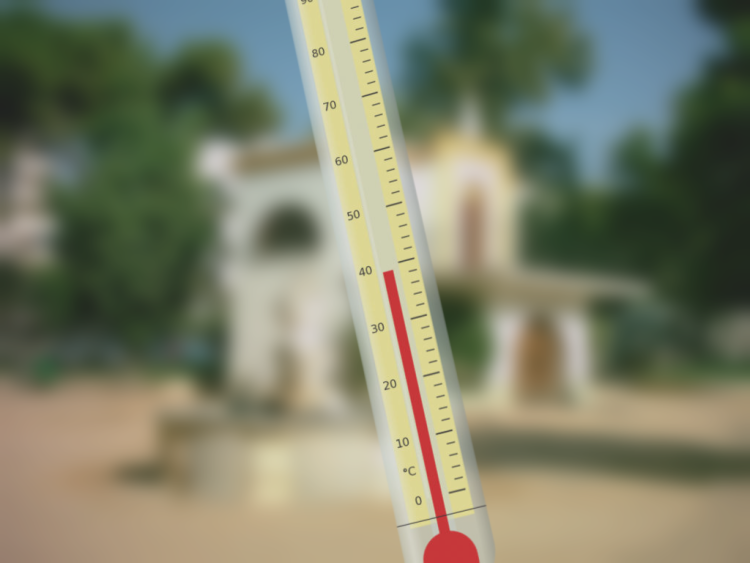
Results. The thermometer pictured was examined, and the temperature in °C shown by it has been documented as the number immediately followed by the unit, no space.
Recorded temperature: 39°C
